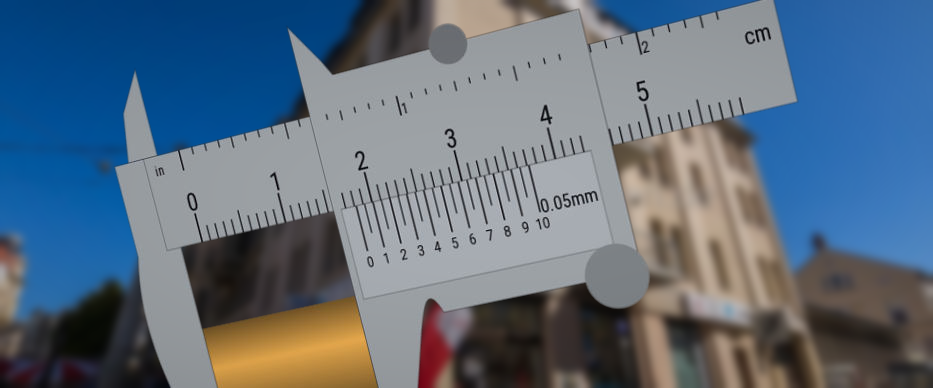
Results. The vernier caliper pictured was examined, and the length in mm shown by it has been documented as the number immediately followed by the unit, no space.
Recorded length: 18.2mm
